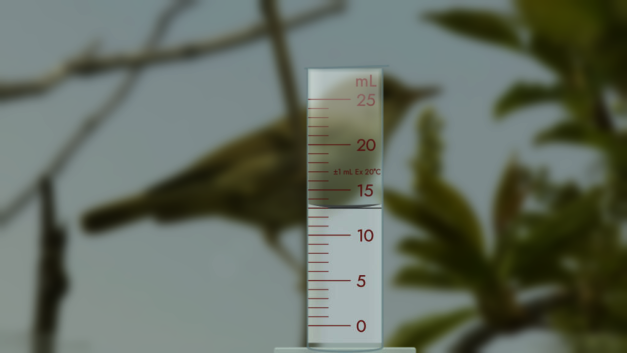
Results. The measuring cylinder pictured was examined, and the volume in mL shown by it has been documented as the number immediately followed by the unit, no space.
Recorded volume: 13mL
